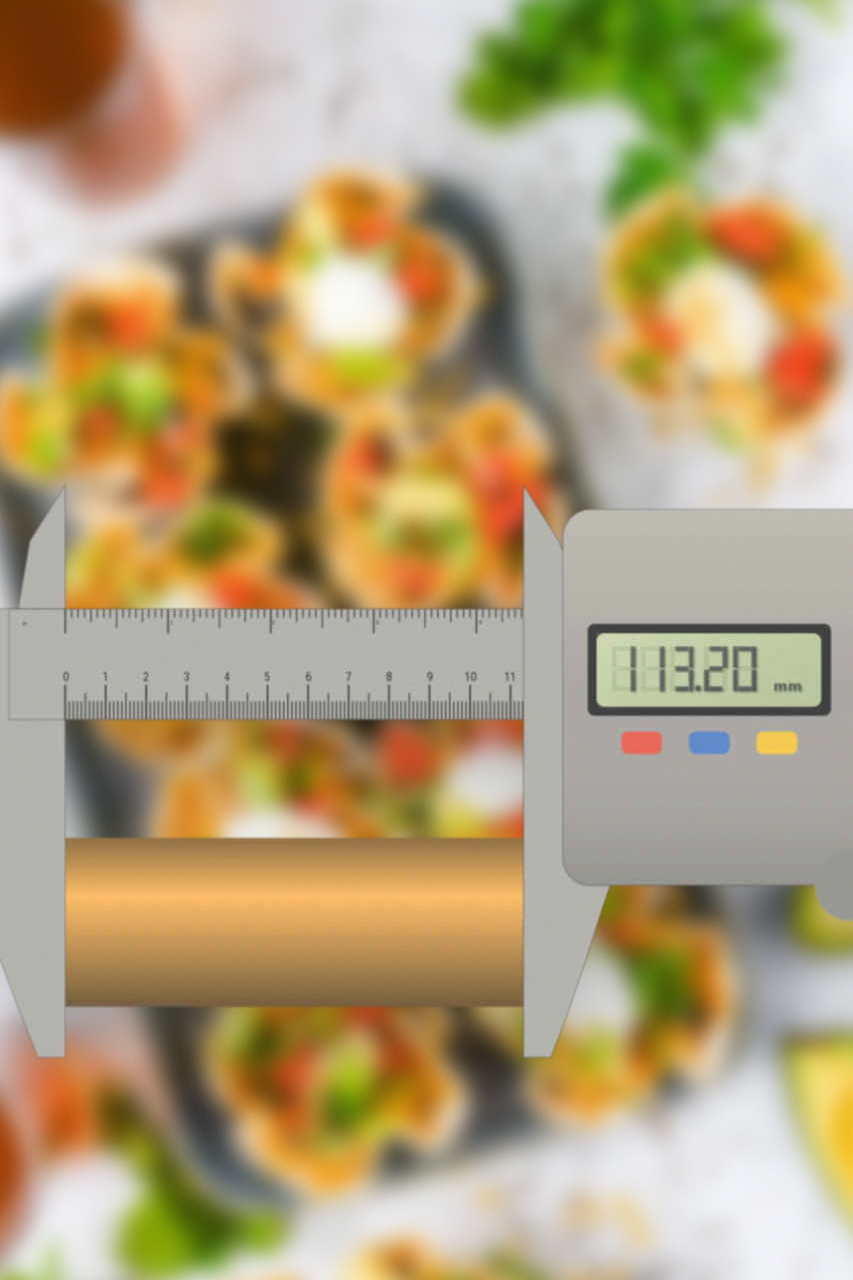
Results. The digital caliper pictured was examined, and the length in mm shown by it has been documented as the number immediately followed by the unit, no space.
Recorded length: 113.20mm
